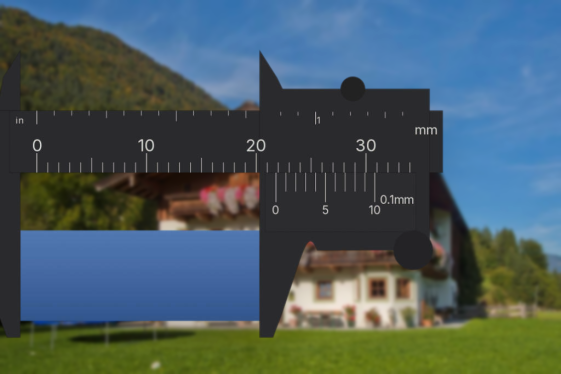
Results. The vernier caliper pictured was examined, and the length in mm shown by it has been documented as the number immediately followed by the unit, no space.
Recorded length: 21.8mm
